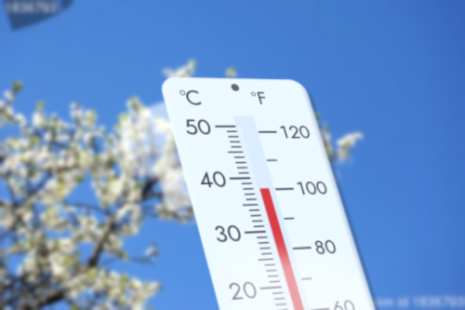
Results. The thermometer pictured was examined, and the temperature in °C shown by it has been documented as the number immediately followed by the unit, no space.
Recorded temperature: 38°C
